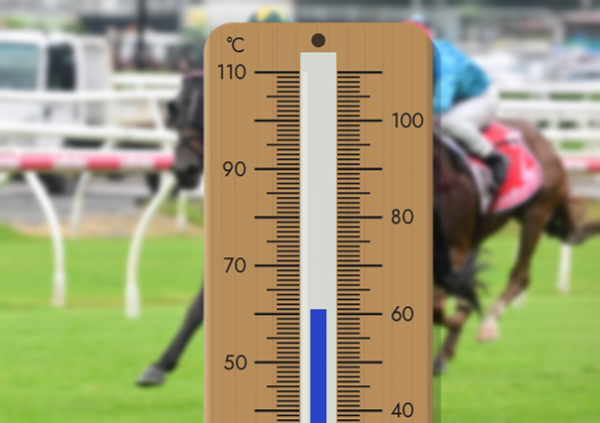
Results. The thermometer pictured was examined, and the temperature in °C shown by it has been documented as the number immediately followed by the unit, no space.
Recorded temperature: 61°C
